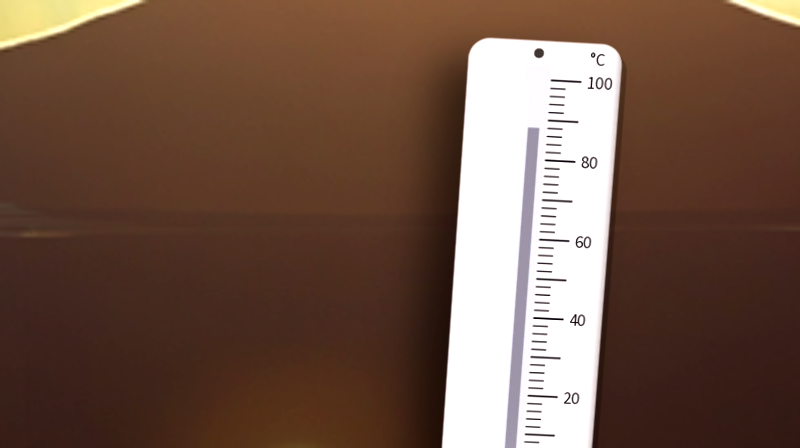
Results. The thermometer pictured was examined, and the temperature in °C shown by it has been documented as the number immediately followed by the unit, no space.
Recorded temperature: 88°C
